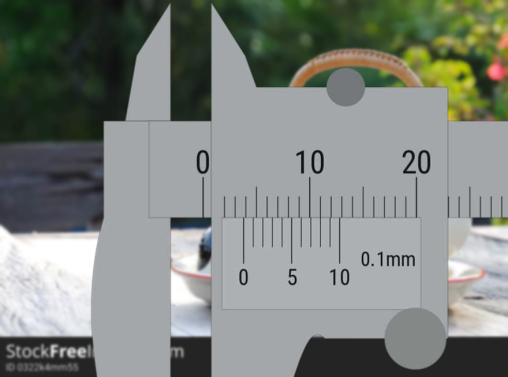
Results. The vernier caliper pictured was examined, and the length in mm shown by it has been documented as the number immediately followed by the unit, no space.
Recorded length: 3.8mm
